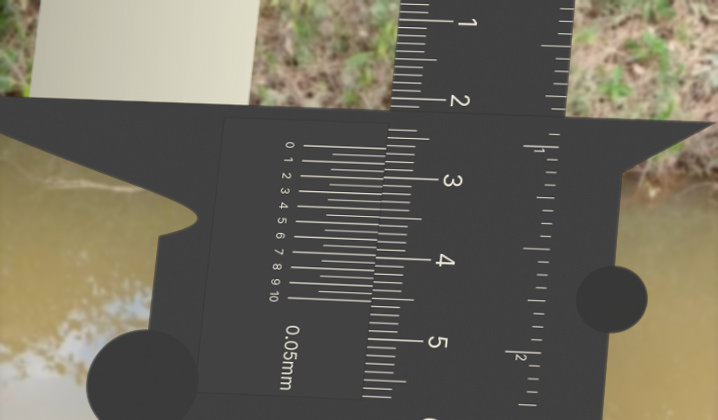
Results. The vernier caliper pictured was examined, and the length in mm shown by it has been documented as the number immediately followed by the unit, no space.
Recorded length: 26.4mm
